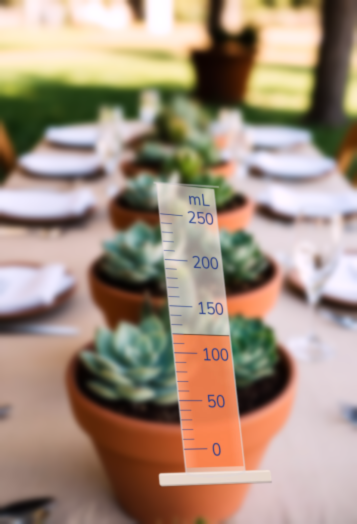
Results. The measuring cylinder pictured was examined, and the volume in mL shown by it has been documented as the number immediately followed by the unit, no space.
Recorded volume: 120mL
